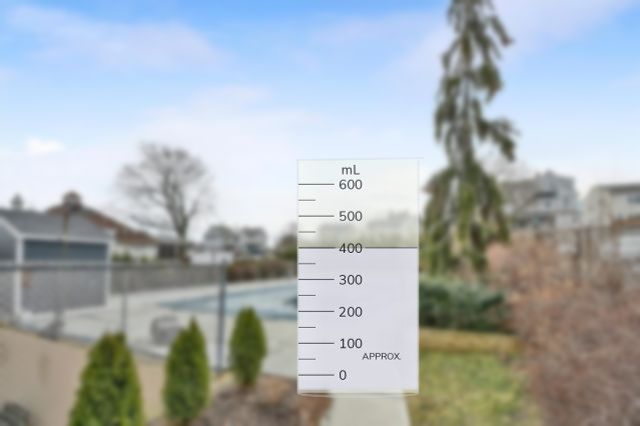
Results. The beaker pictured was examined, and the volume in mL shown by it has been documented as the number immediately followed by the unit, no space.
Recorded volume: 400mL
